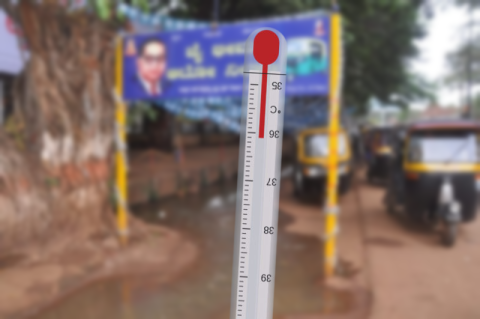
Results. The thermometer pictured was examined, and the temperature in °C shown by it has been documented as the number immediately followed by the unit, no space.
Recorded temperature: 36.1°C
